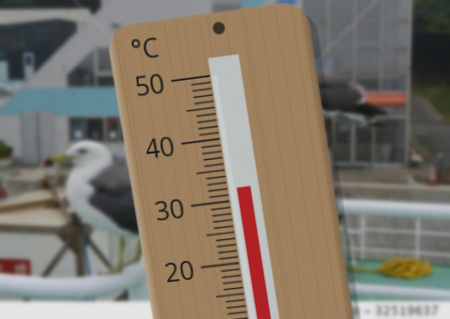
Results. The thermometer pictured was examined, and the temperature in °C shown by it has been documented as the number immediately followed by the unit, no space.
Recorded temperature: 32°C
